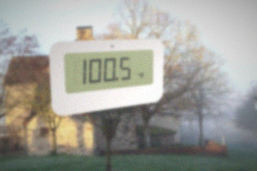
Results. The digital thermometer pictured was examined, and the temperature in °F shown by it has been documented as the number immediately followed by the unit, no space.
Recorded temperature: 100.5°F
